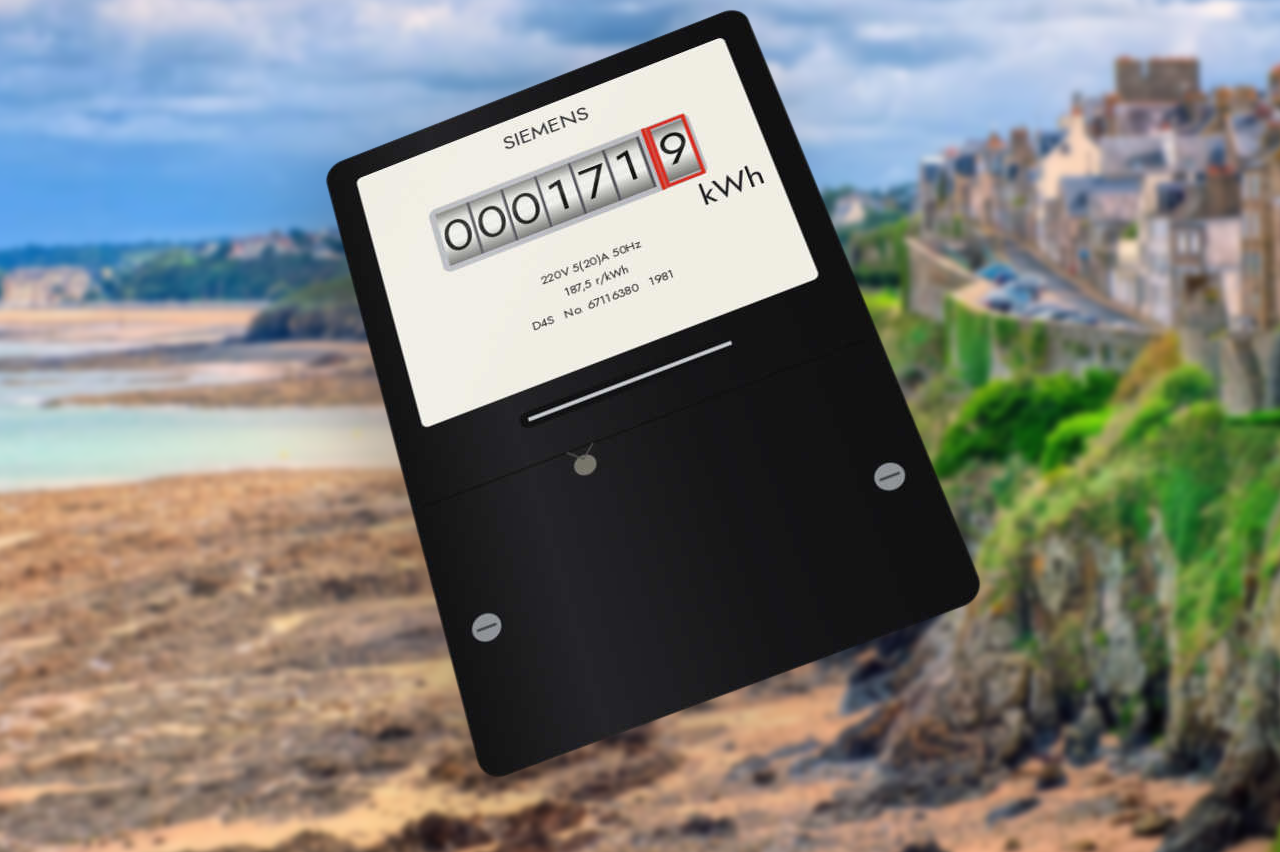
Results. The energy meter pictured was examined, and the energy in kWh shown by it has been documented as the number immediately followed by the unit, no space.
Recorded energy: 171.9kWh
